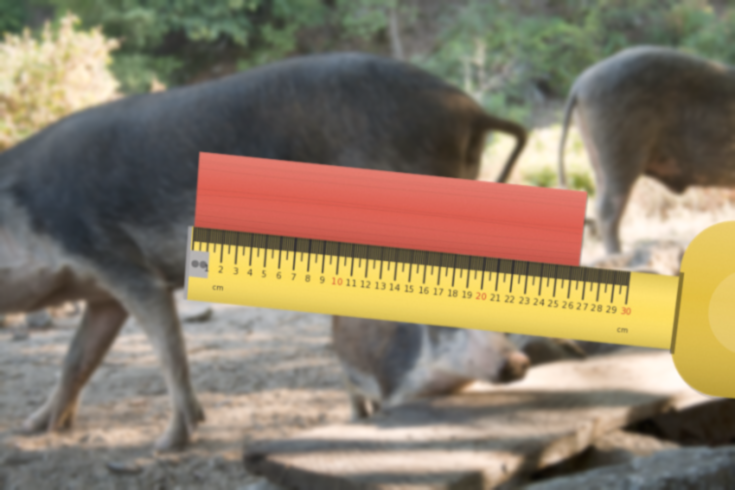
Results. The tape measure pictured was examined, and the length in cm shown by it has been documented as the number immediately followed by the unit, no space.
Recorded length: 26.5cm
